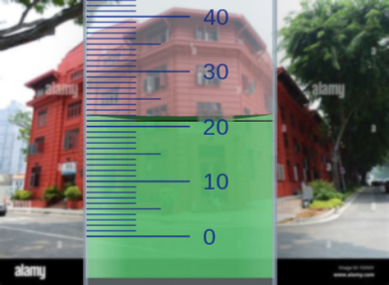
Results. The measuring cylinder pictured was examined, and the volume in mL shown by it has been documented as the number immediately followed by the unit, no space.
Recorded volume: 21mL
